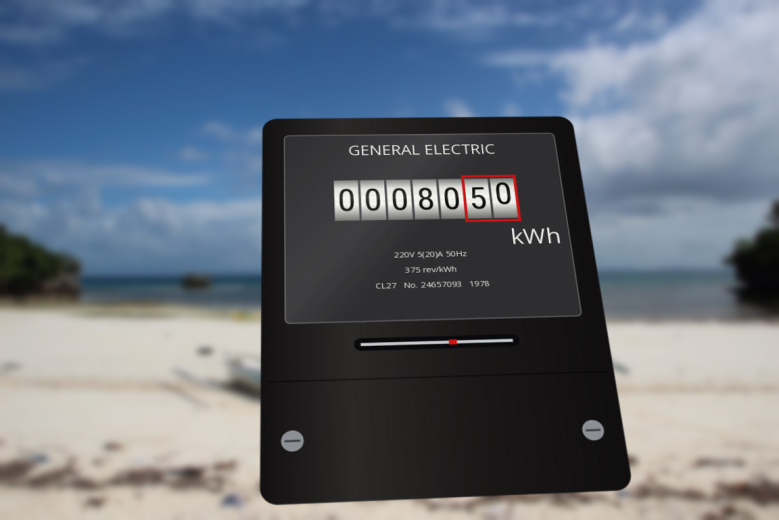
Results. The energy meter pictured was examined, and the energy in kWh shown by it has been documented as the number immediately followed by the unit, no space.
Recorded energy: 80.50kWh
